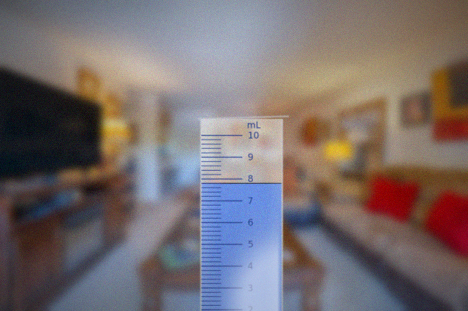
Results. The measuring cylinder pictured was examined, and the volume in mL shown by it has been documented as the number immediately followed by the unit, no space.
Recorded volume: 7.8mL
